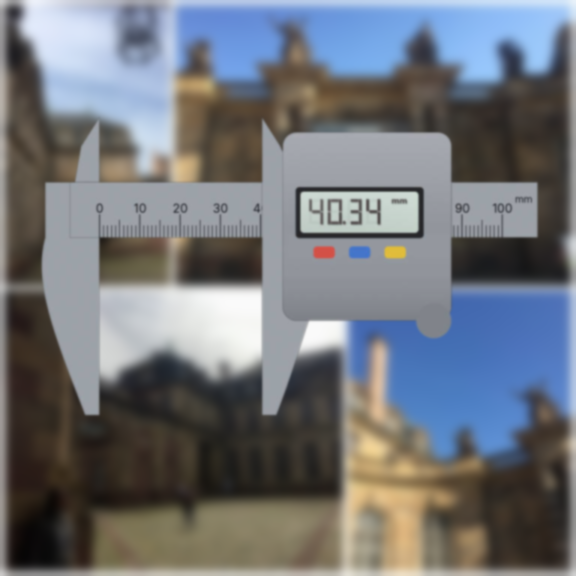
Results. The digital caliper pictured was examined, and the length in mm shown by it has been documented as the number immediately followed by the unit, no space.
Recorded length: 40.34mm
